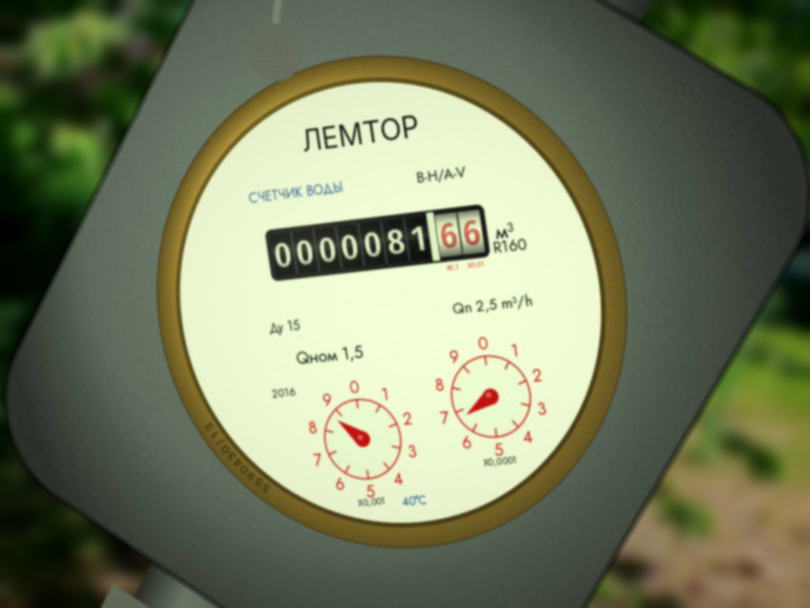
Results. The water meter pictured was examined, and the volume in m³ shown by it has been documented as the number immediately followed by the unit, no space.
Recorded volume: 81.6686m³
